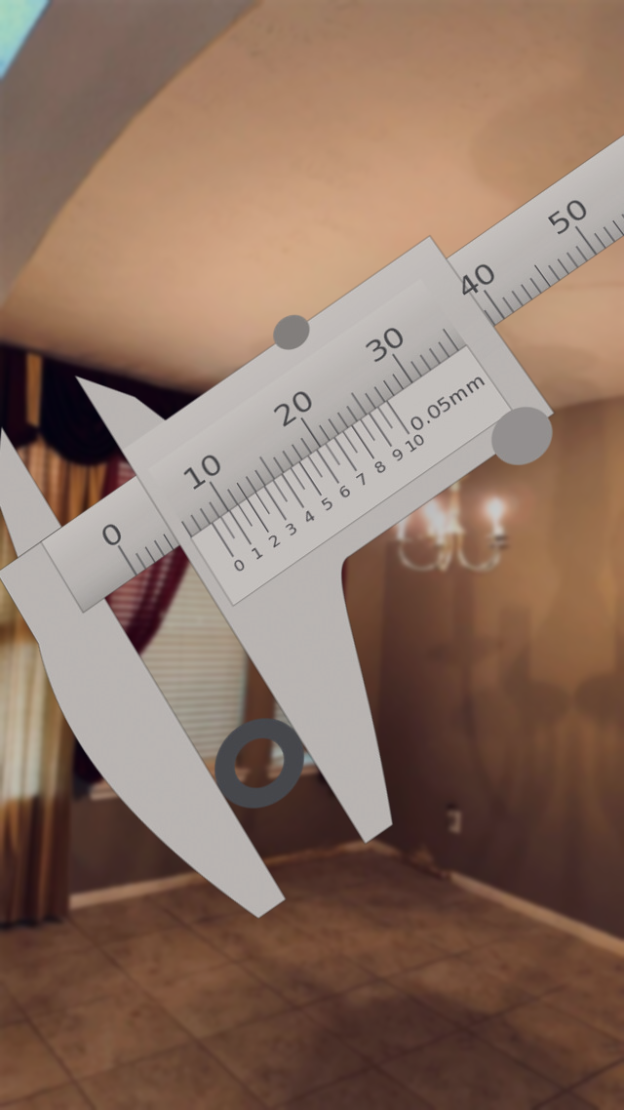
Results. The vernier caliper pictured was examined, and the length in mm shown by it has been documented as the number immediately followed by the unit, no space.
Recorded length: 8.2mm
